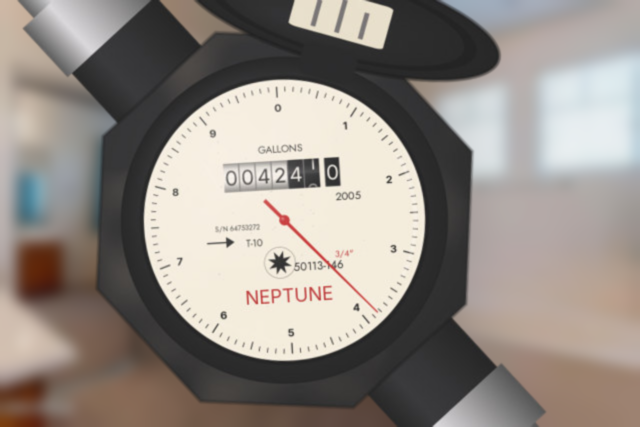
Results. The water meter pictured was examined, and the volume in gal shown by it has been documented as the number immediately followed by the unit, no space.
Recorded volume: 42413.8gal
